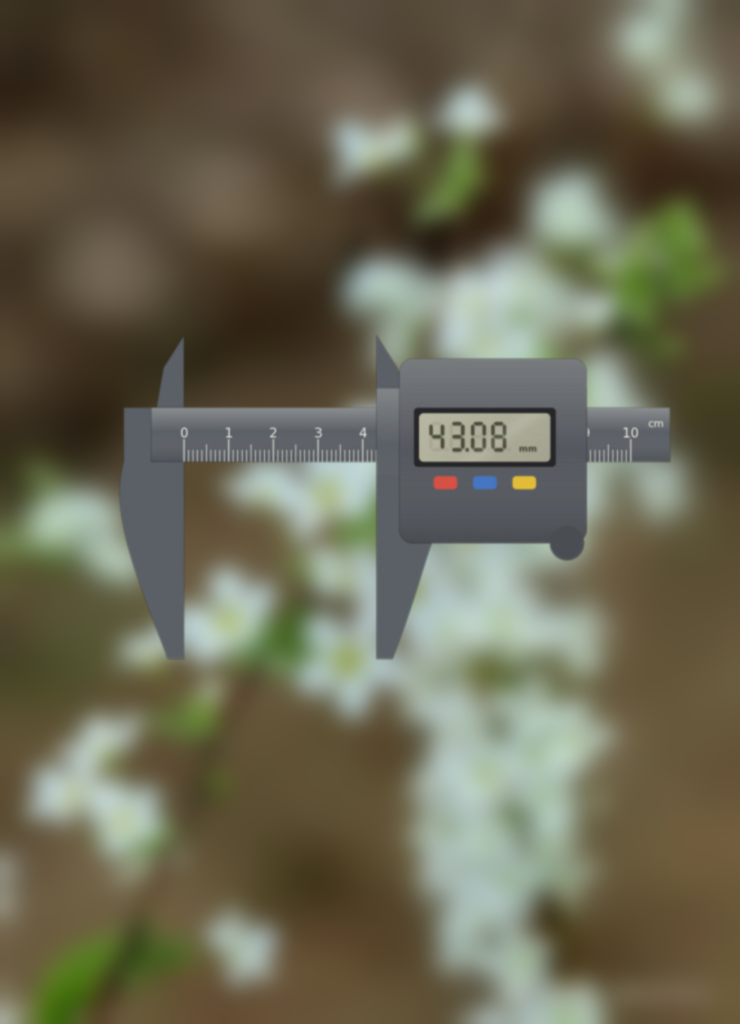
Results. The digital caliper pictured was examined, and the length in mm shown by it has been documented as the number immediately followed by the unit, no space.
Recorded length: 43.08mm
